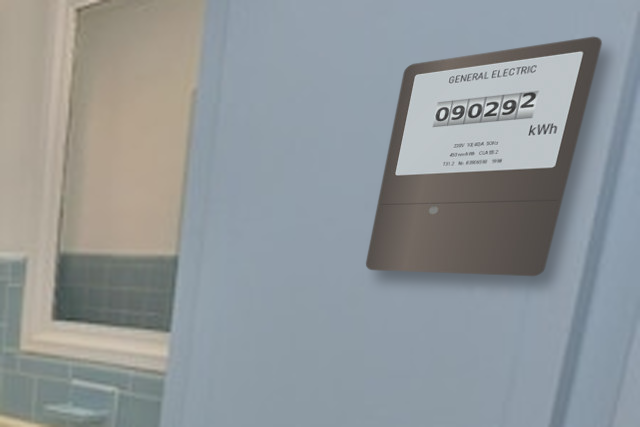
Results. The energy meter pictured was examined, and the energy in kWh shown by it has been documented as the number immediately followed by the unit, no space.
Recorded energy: 90292kWh
